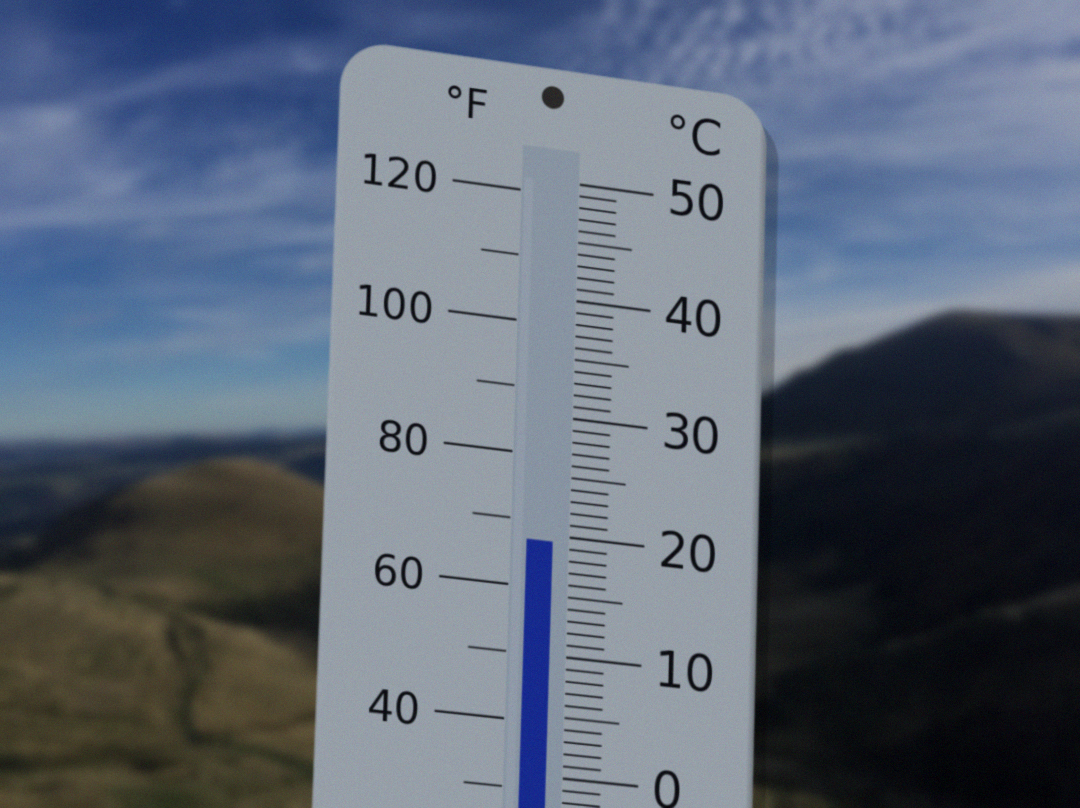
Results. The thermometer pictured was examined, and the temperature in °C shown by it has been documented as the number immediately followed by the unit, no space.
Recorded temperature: 19.5°C
